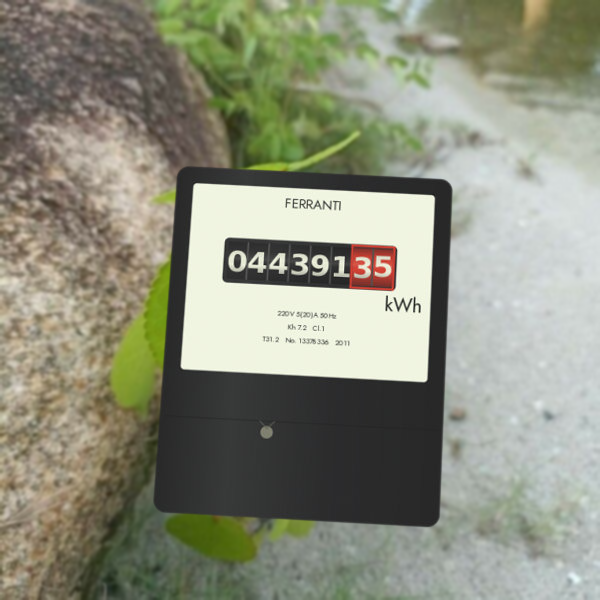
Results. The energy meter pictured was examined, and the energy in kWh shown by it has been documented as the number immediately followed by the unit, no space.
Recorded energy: 44391.35kWh
